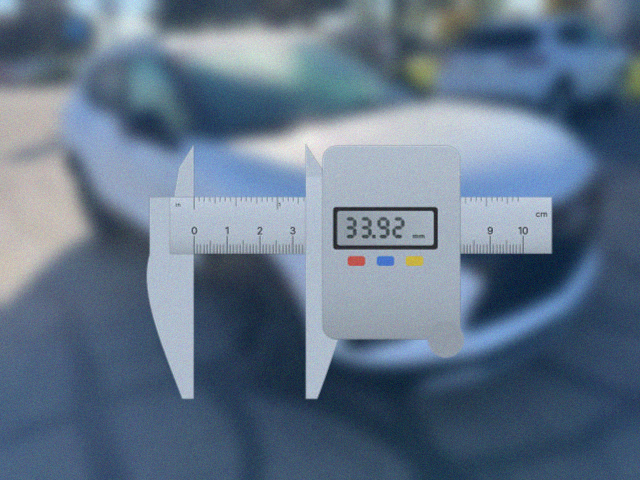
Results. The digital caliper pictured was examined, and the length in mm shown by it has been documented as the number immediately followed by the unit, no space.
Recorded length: 33.92mm
